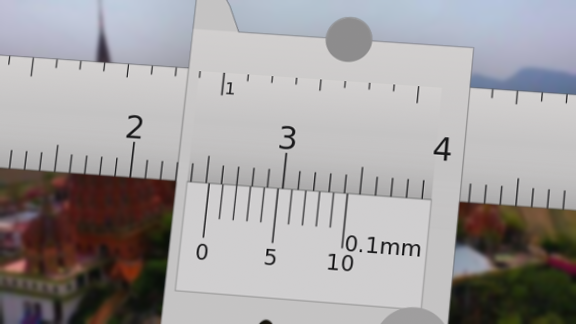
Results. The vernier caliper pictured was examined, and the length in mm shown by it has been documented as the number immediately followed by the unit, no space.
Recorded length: 25.2mm
